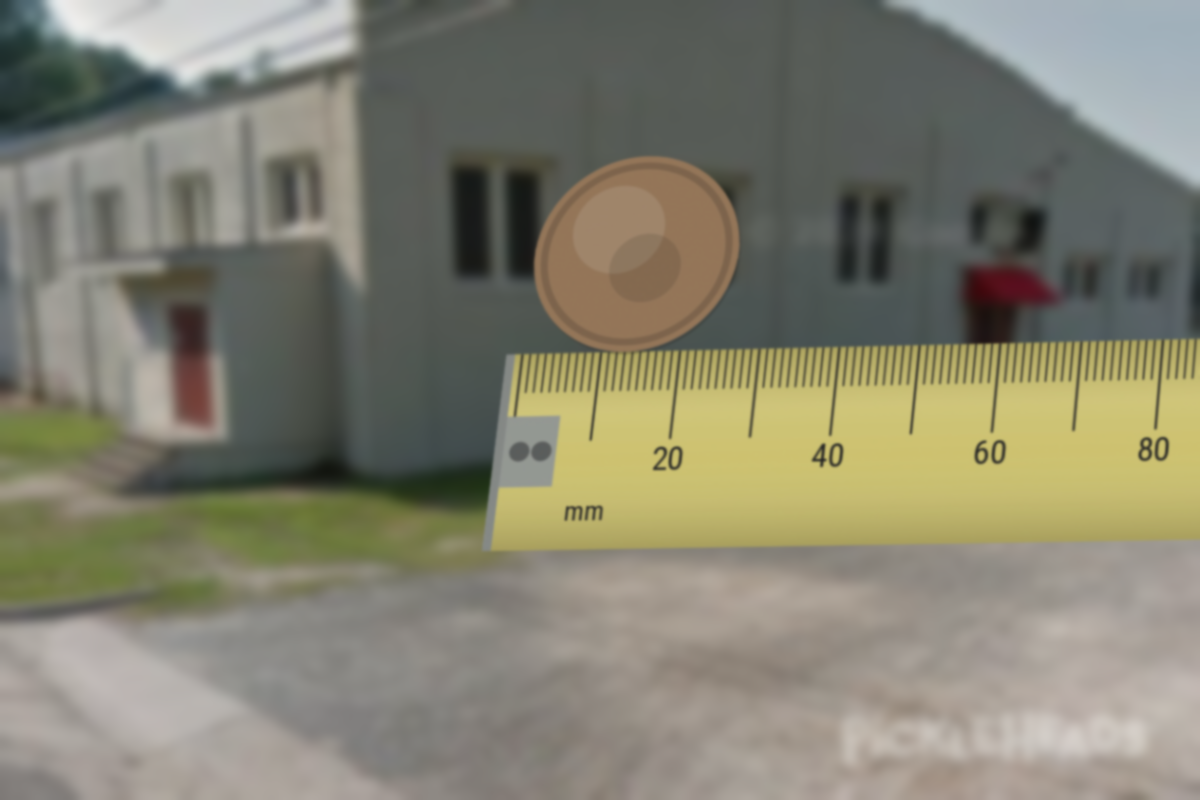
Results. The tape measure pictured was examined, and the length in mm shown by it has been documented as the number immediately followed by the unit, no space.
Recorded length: 26mm
